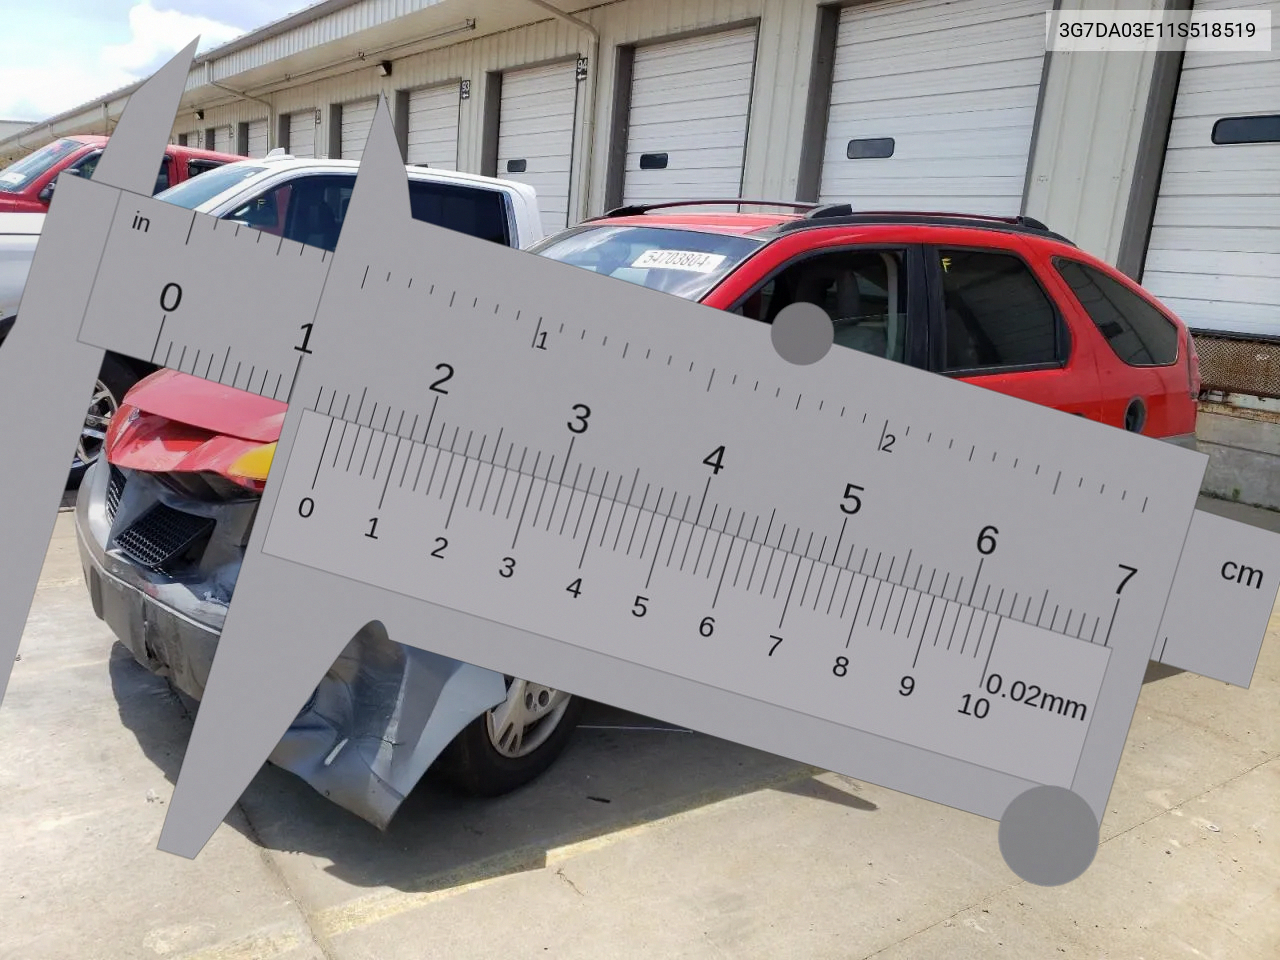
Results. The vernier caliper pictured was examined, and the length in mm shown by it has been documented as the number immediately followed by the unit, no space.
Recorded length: 13.4mm
